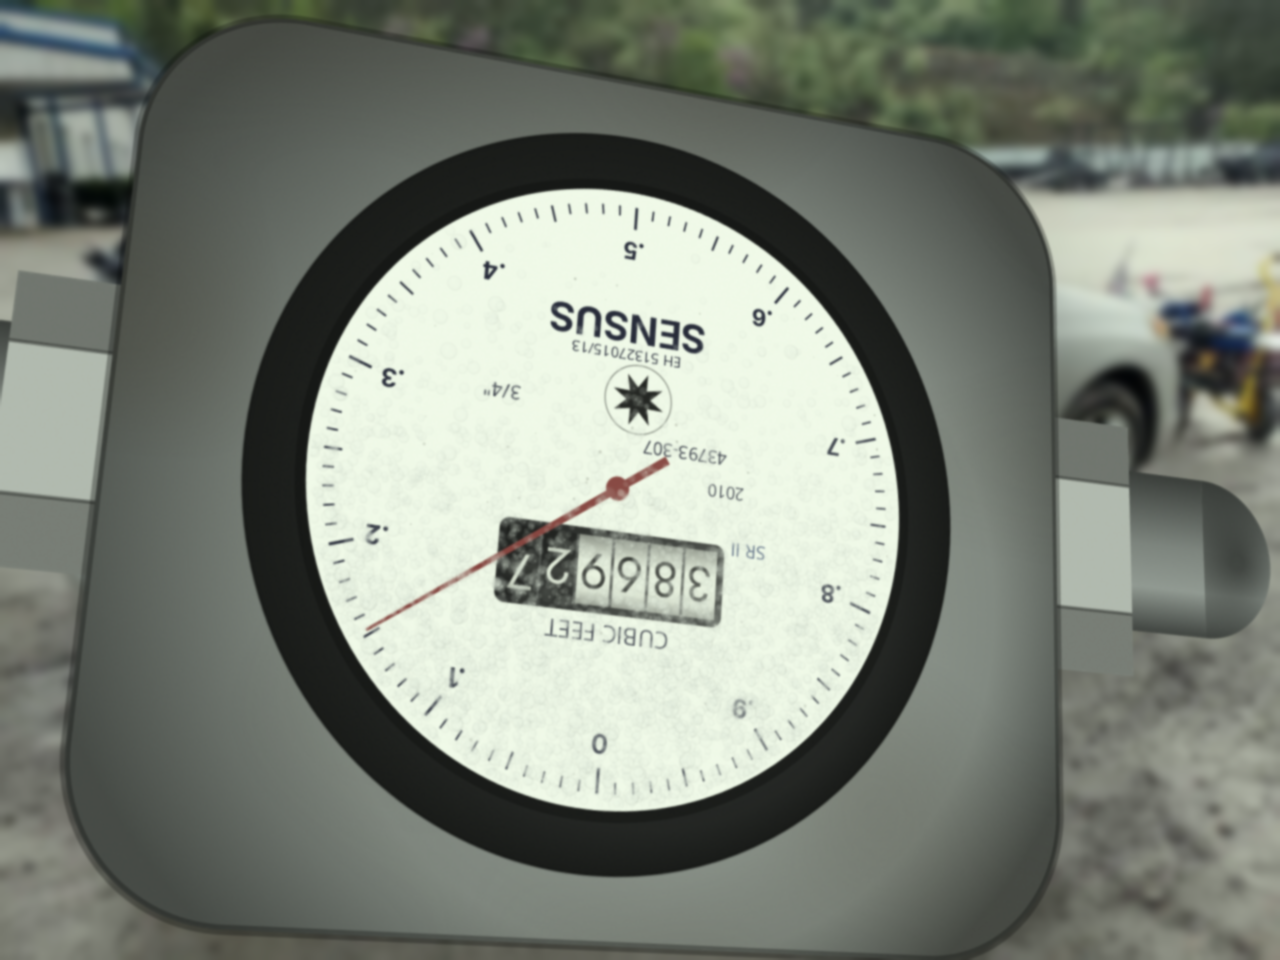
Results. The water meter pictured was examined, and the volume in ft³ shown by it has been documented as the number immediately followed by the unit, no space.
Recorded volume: 386927.15ft³
